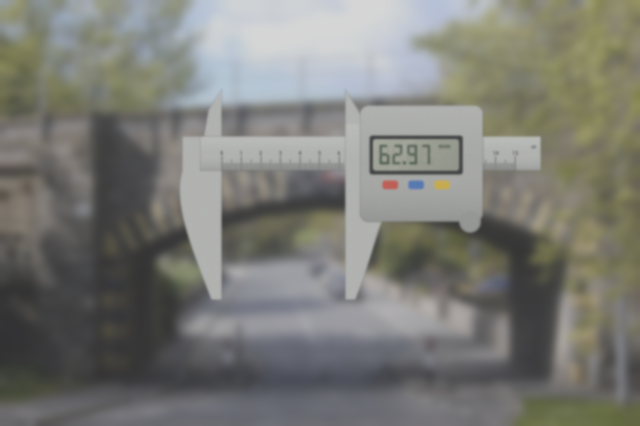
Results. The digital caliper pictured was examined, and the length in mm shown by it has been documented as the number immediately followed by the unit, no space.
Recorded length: 62.97mm
